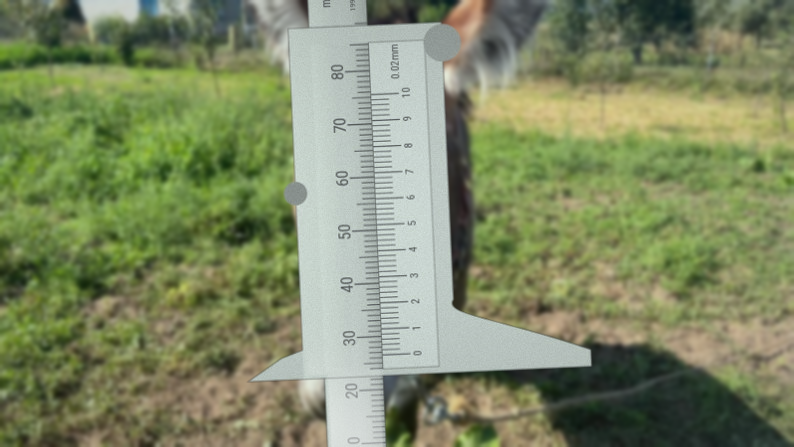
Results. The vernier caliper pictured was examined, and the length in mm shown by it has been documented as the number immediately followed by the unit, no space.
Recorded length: 26.5mm
